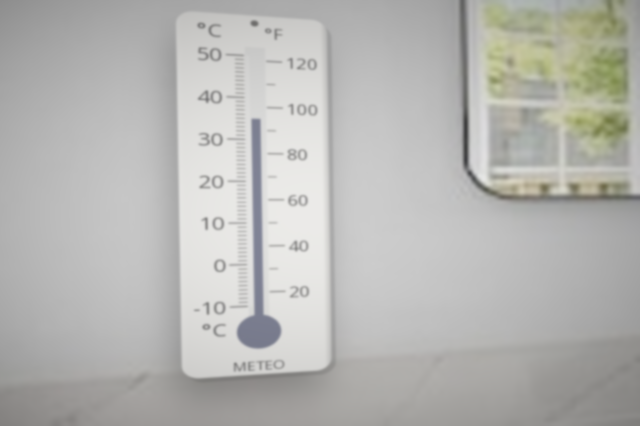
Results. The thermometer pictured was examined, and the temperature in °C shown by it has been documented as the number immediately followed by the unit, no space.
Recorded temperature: 35°C
